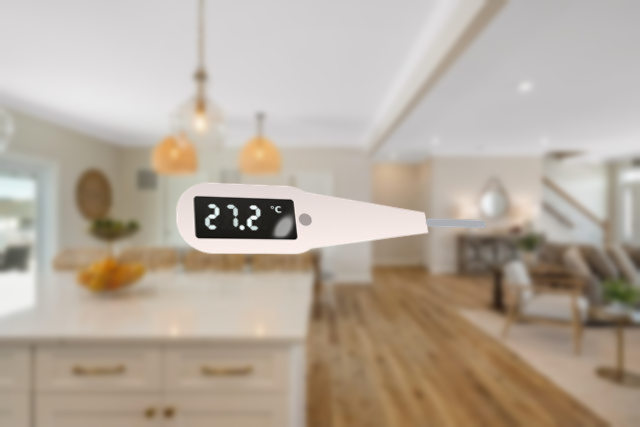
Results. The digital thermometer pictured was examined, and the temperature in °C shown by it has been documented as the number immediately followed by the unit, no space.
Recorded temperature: 27.2°C
